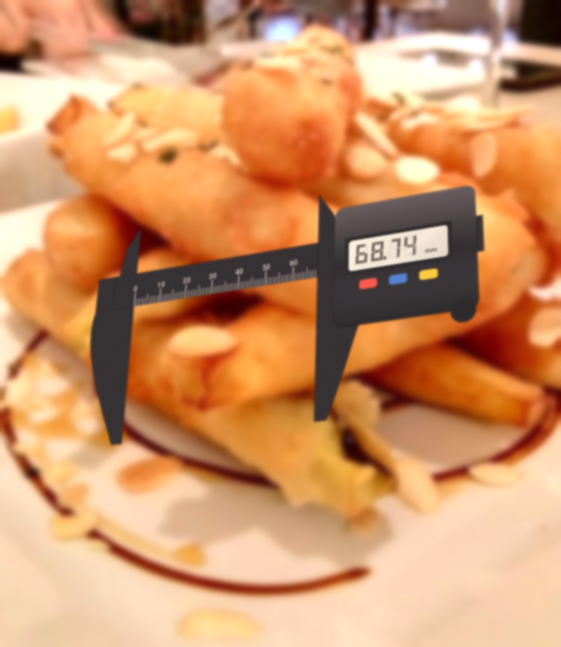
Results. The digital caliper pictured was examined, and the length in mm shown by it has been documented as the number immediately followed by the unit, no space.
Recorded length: 68.74mm
